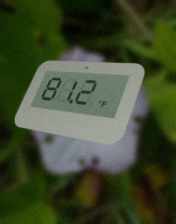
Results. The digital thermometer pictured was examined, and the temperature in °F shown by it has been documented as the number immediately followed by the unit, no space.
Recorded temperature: 81.2°F
